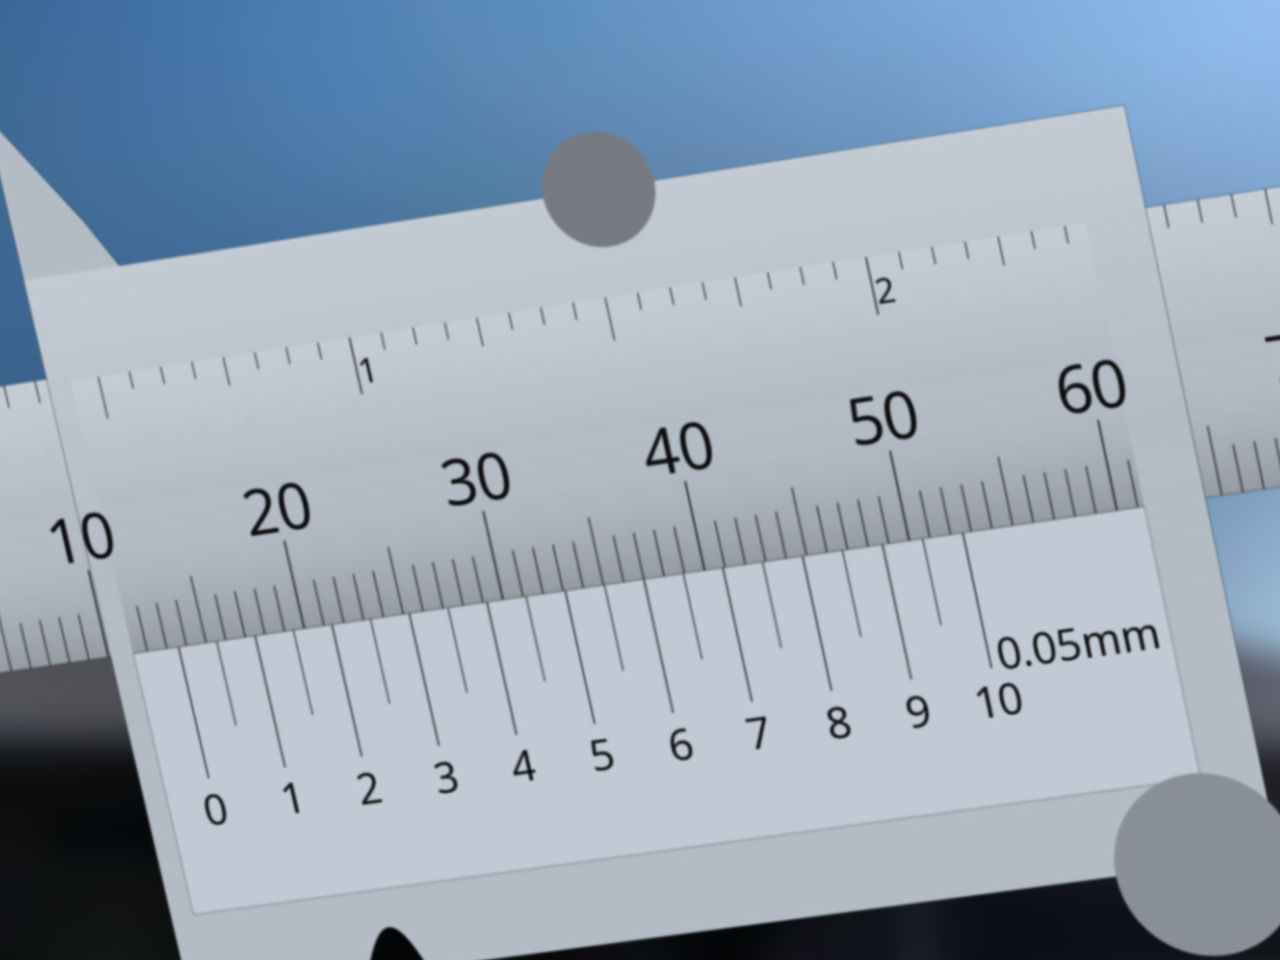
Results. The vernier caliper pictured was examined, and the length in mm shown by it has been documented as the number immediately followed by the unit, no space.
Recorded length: 13.6mm
